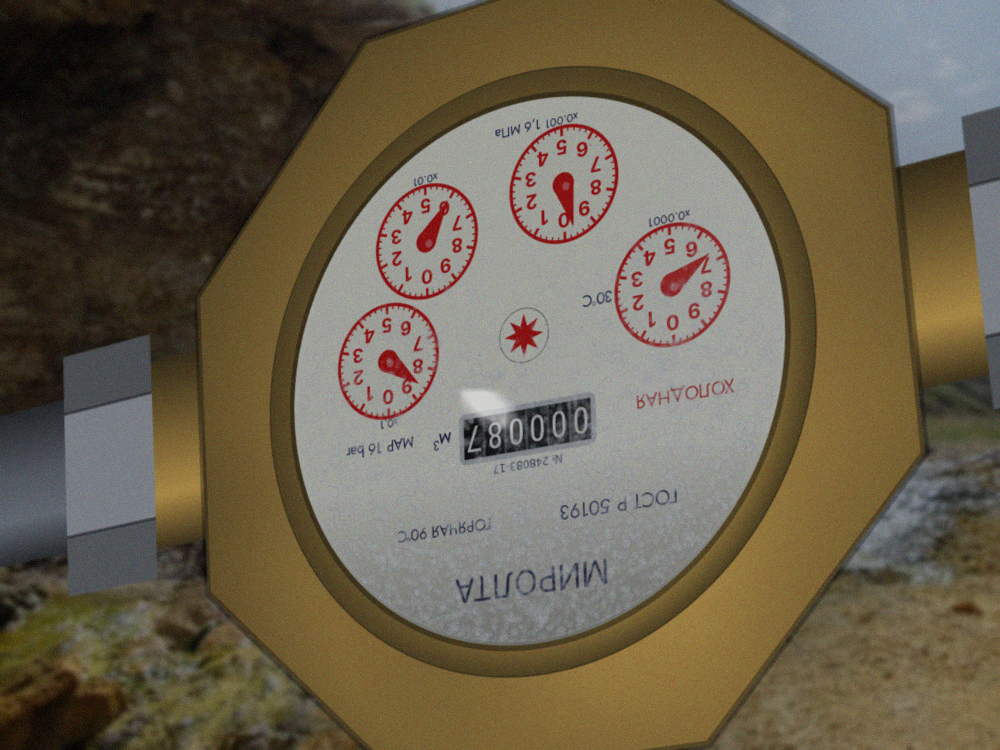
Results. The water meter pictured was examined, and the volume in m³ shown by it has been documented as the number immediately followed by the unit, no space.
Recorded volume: 87.8596m³
